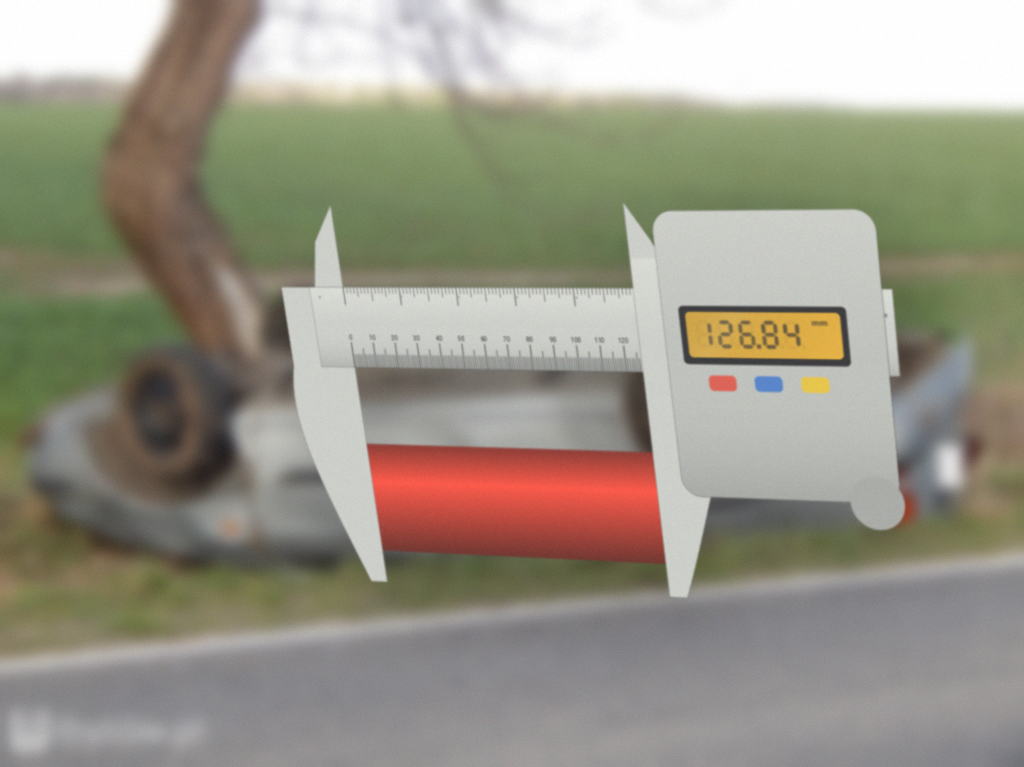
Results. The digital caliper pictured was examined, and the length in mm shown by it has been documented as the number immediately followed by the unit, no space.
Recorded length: 126.84mm
